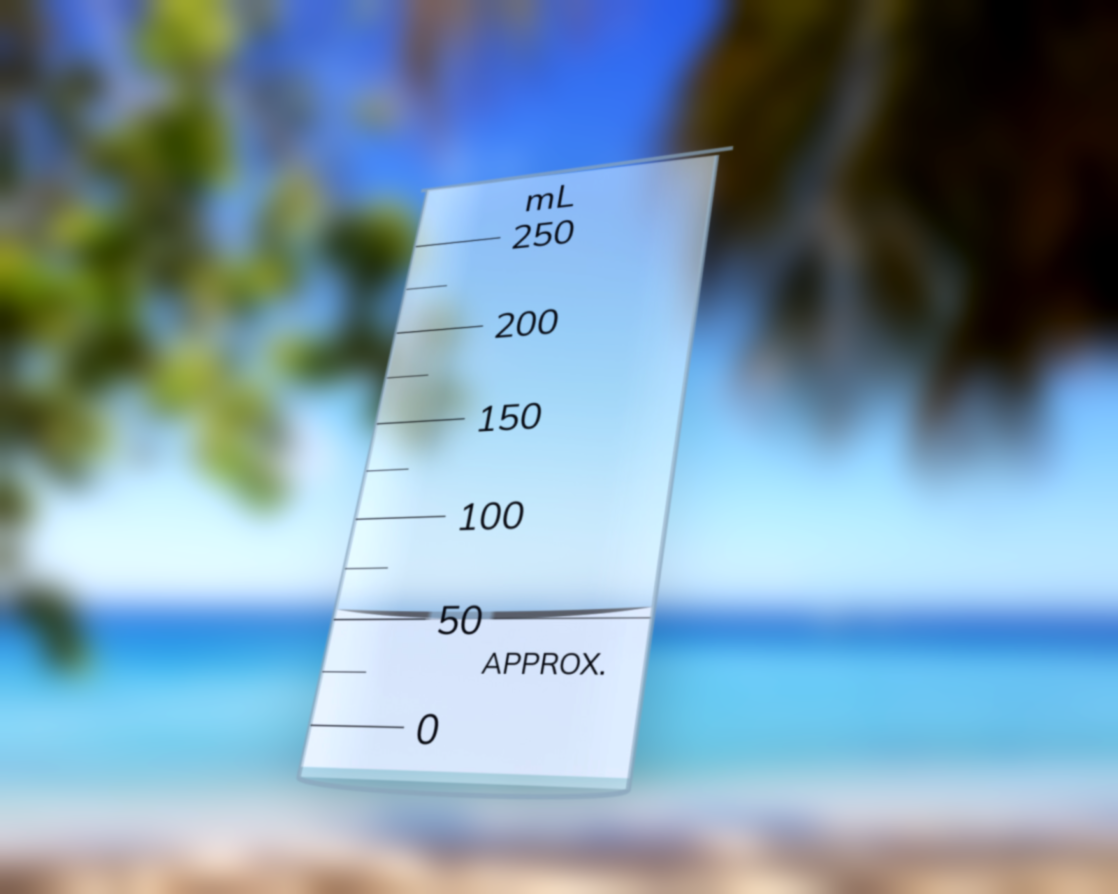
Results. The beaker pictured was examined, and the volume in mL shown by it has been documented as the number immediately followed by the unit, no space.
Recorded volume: 50mL
